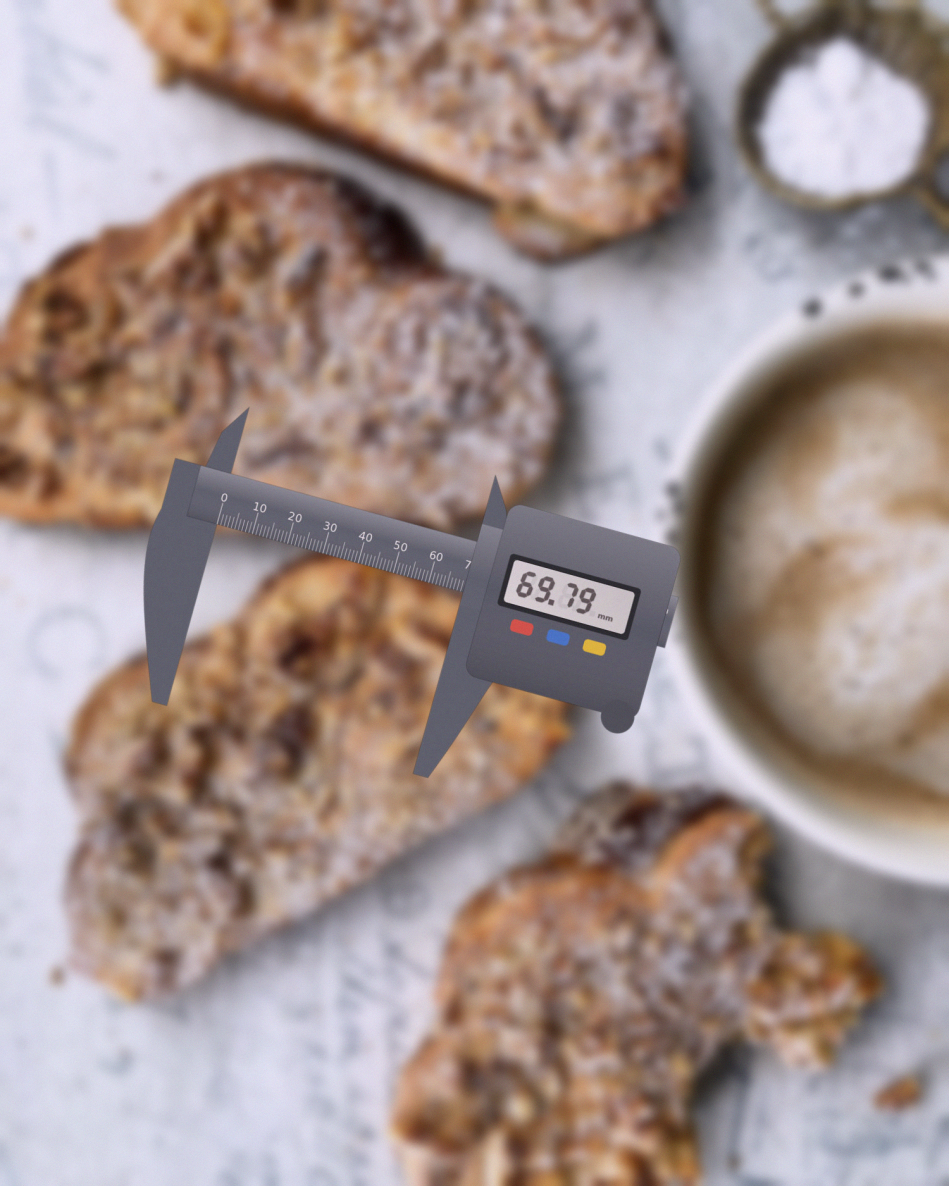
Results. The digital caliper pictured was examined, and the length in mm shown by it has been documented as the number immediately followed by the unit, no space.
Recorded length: 69.79mm
